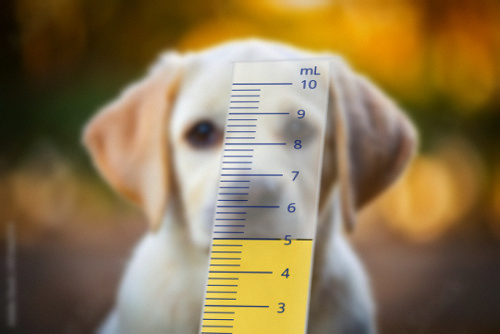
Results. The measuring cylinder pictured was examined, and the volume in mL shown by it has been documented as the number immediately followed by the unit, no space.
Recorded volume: 5mL
